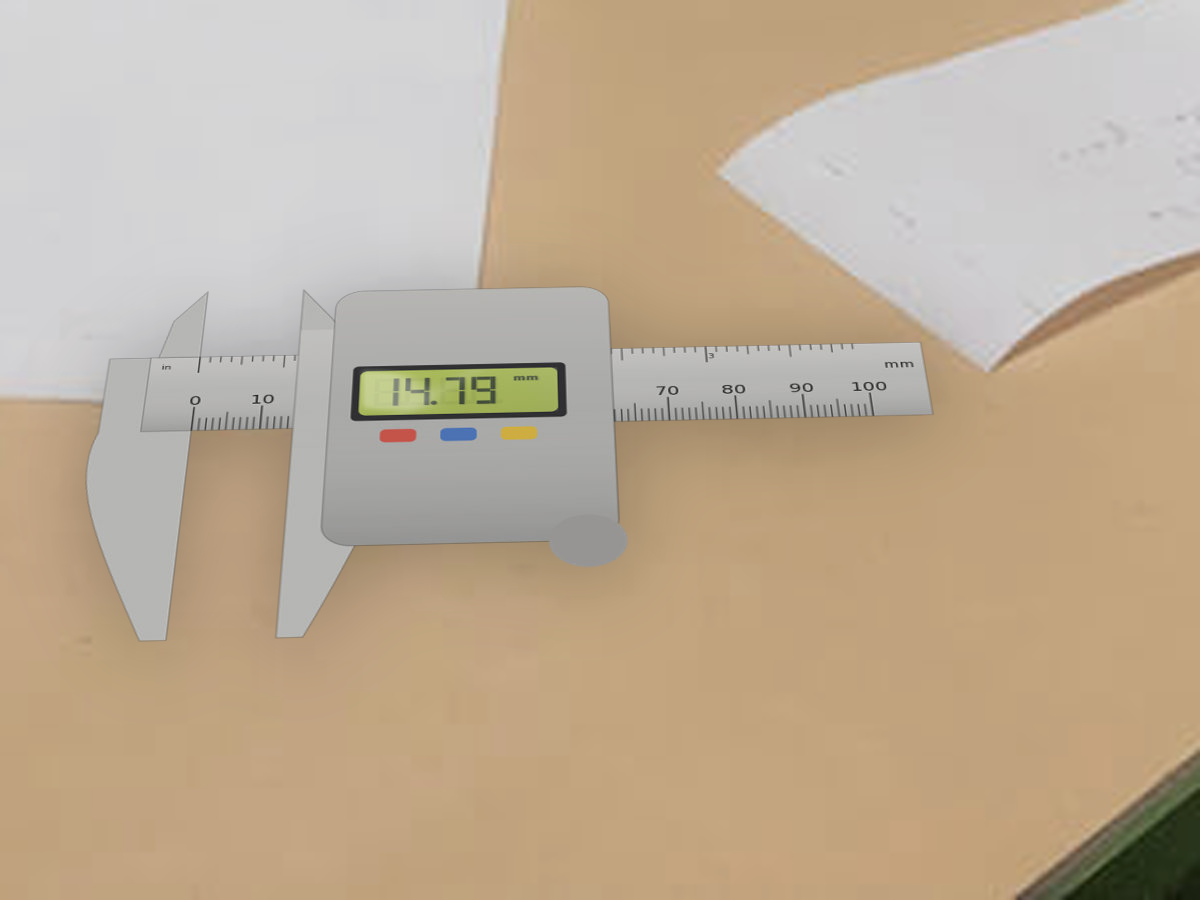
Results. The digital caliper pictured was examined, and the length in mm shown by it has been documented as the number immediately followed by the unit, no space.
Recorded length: 14.79mm
